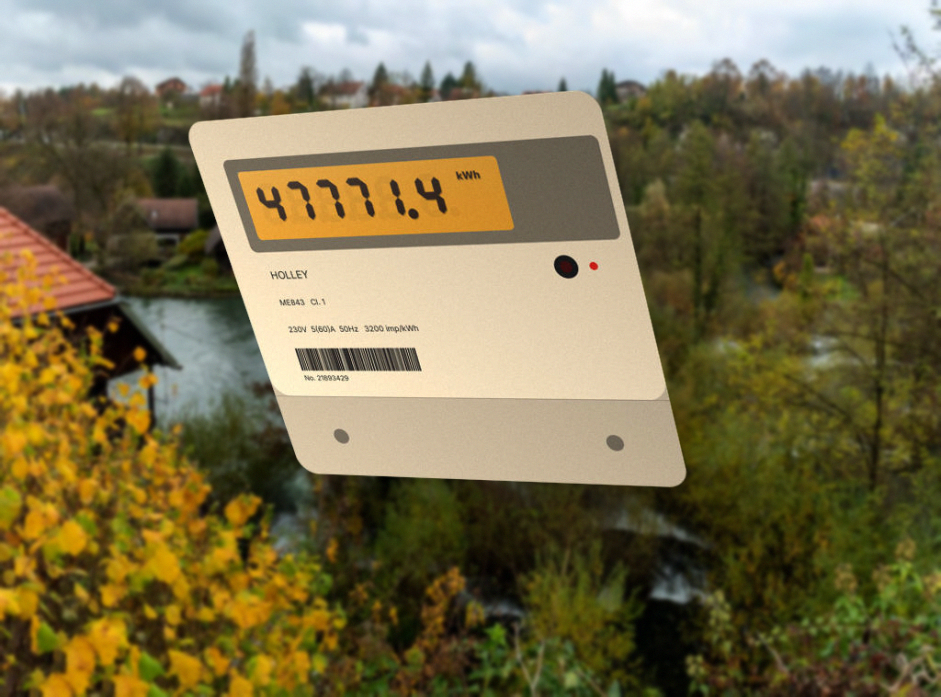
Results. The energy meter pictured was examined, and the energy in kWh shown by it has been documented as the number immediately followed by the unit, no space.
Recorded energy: 47771.4kWh
